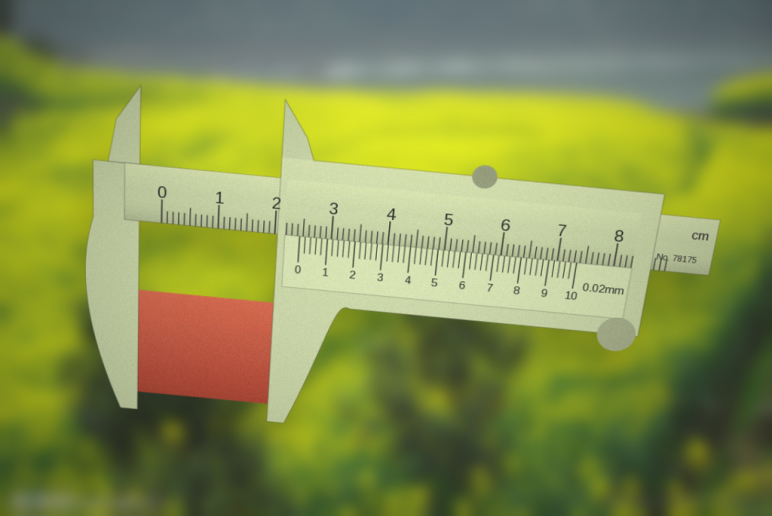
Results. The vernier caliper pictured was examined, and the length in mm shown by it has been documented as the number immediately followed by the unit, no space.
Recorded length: 24.4mm
